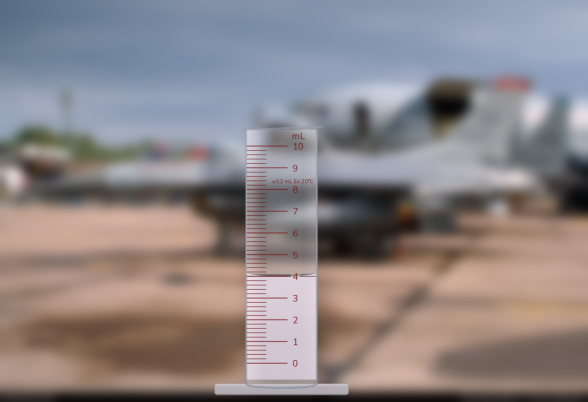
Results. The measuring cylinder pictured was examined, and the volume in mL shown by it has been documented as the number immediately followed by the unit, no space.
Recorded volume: 4mL
